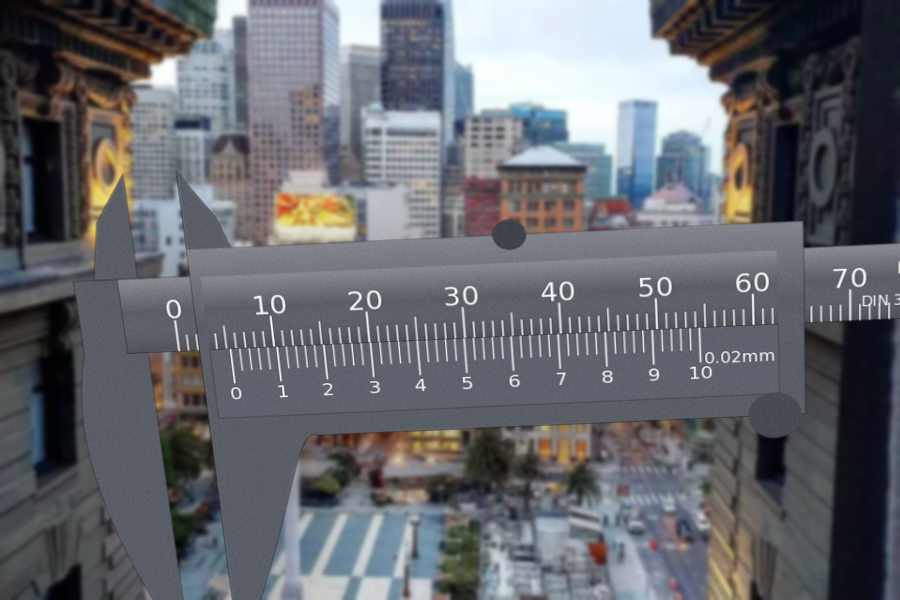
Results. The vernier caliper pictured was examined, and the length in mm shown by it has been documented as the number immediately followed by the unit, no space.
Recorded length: 5.4mm
